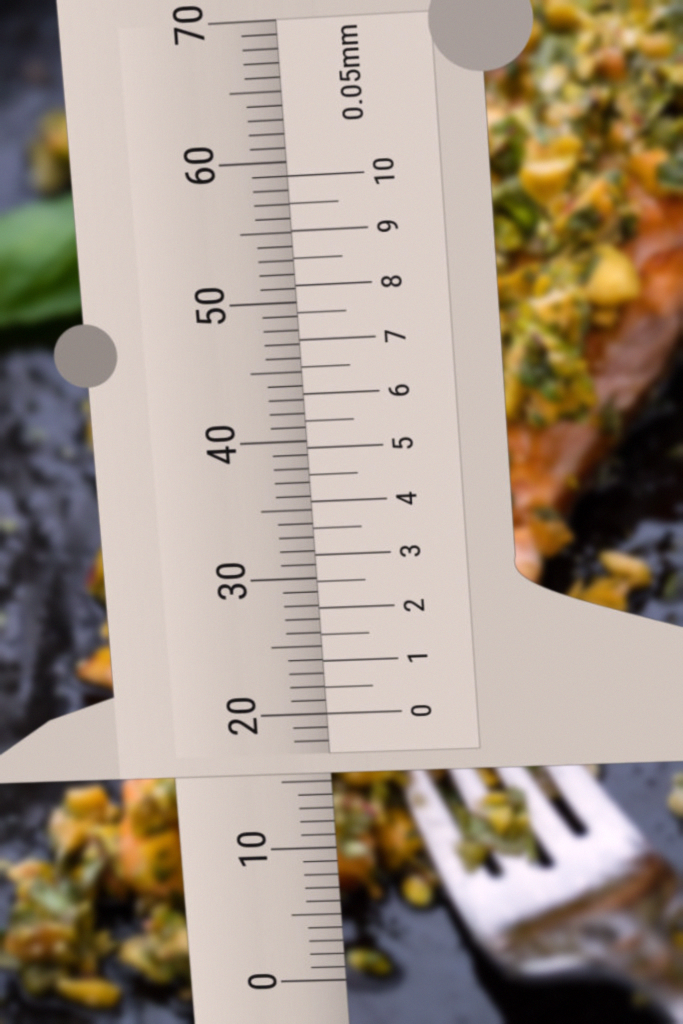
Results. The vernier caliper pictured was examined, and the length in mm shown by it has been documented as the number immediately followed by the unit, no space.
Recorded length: 20.0mm
